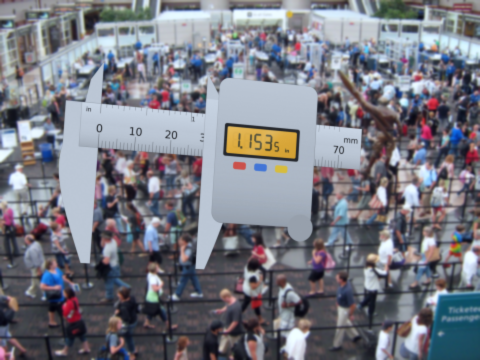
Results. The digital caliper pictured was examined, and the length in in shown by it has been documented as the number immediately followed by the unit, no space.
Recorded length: 1.1535in
